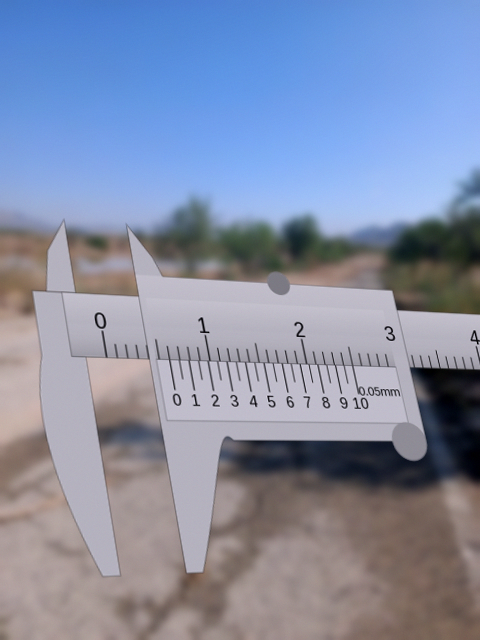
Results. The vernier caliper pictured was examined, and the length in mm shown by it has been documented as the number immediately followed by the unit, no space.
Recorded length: 6.0mm
